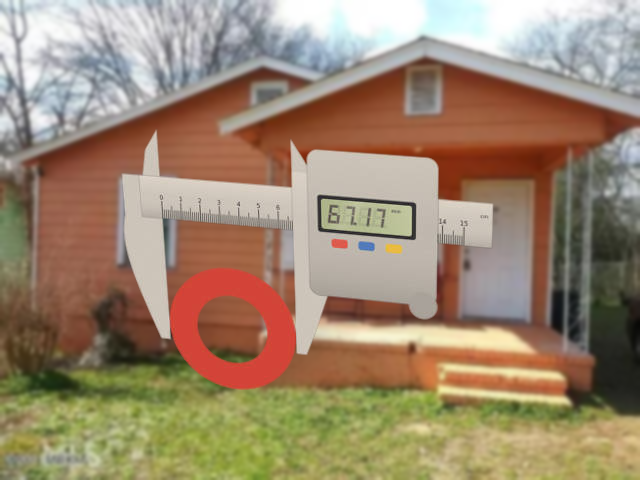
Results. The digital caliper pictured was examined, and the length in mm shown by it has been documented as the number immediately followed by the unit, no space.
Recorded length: 67.17mm
